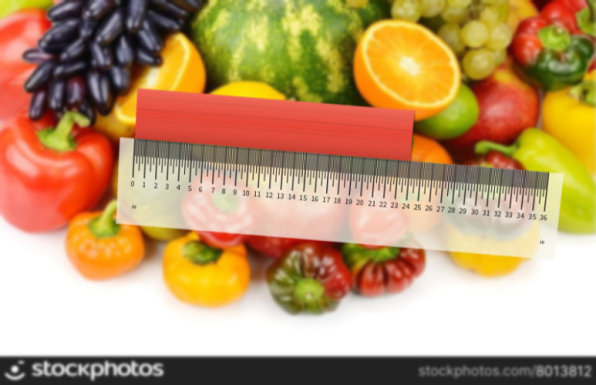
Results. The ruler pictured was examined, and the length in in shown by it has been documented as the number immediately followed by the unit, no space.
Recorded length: 24in
